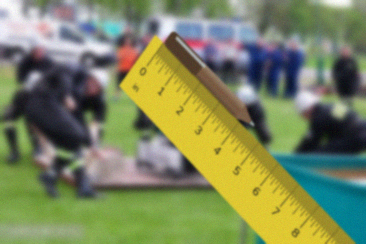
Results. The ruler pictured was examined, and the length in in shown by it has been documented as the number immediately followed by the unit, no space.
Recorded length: 4.5in
